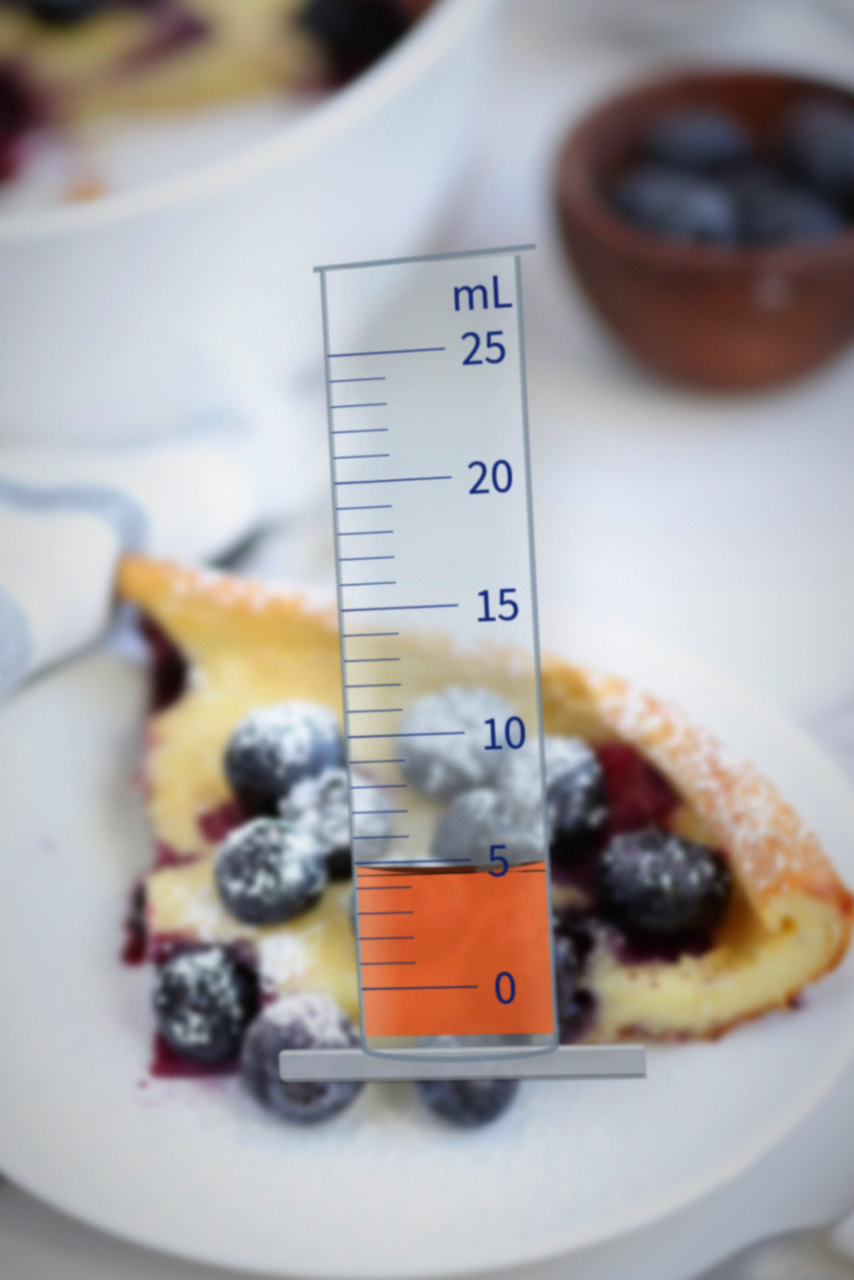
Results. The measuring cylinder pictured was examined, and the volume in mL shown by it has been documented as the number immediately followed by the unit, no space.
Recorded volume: 4.5mL
